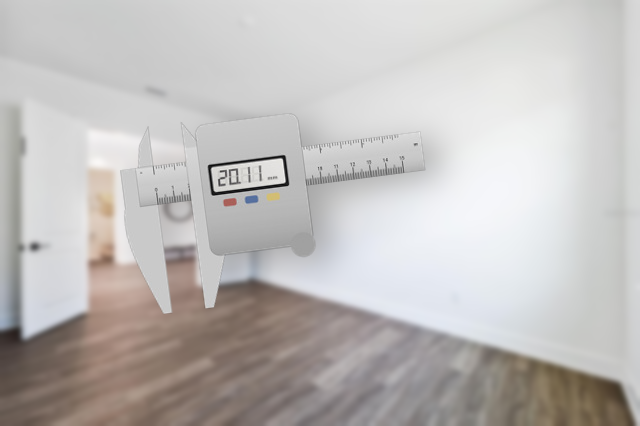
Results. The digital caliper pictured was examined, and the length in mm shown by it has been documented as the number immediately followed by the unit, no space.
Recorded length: 20.11mm
